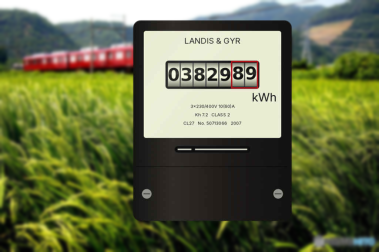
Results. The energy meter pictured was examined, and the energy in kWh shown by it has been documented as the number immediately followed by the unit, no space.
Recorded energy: 3829.89kWh
